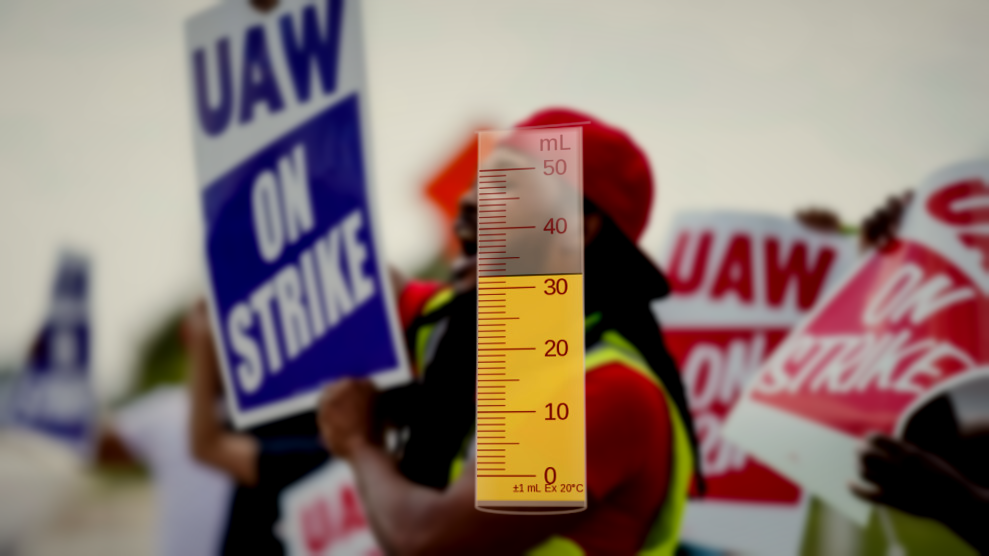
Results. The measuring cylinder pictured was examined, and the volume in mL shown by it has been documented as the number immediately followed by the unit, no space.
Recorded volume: 32mL
